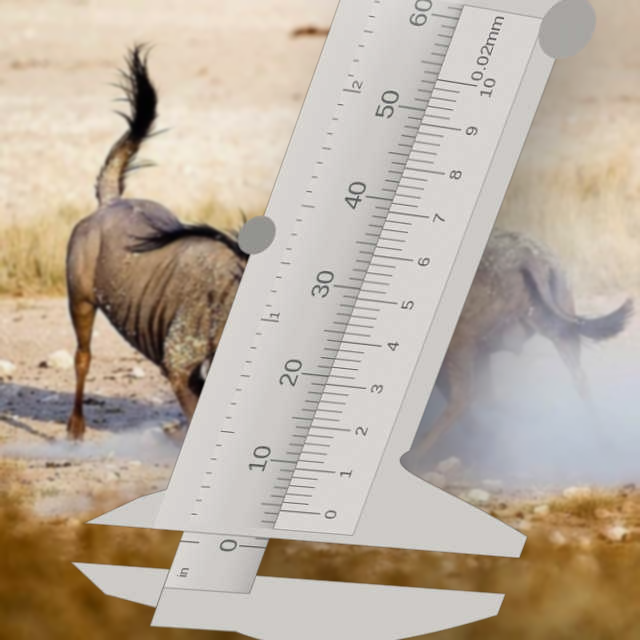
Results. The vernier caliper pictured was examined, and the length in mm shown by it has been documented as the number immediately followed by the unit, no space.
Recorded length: 4.4mm
